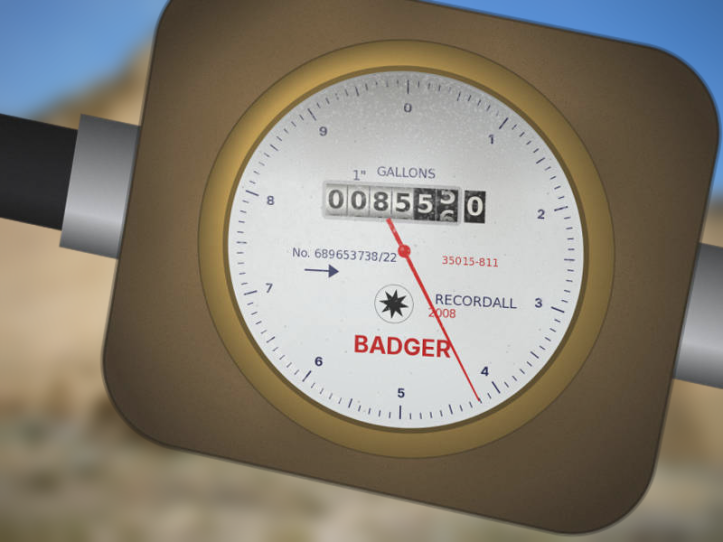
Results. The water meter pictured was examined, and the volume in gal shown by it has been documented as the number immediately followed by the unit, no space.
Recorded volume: 85554.2gal
